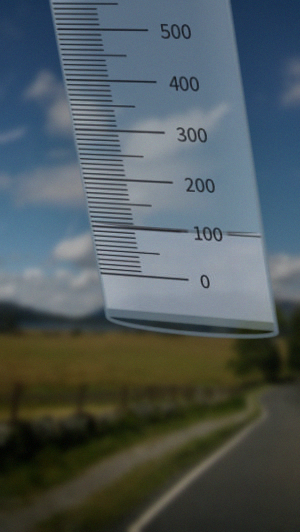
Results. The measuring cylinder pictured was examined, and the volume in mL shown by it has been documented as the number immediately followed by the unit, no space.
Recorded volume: 100mL
